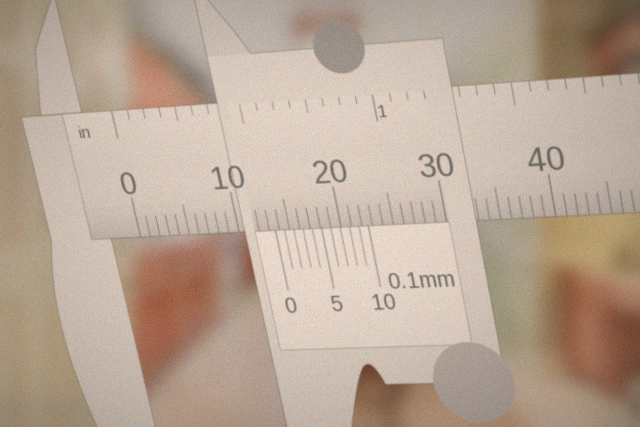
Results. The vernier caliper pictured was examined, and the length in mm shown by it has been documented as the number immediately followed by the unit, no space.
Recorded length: 13.6mm
